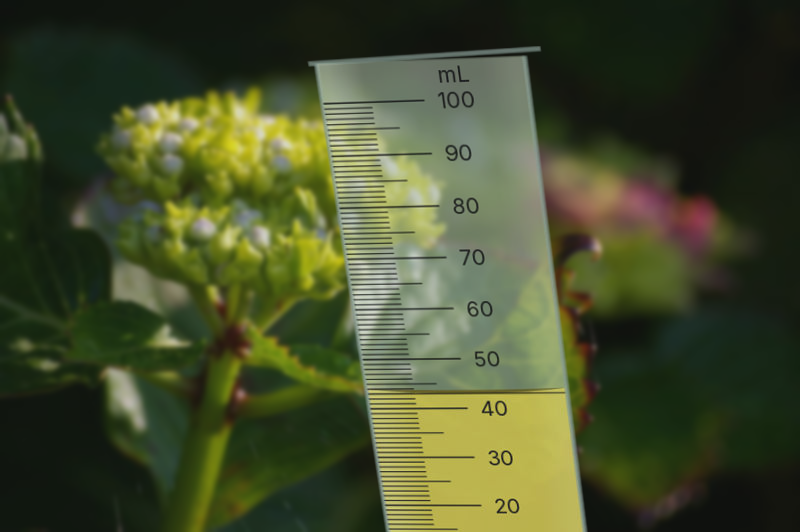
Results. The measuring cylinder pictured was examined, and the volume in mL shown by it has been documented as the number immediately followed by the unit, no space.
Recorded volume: 43mL
